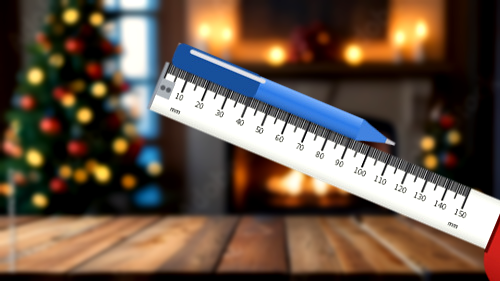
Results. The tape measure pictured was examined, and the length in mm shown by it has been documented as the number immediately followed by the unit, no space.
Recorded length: 110mm
